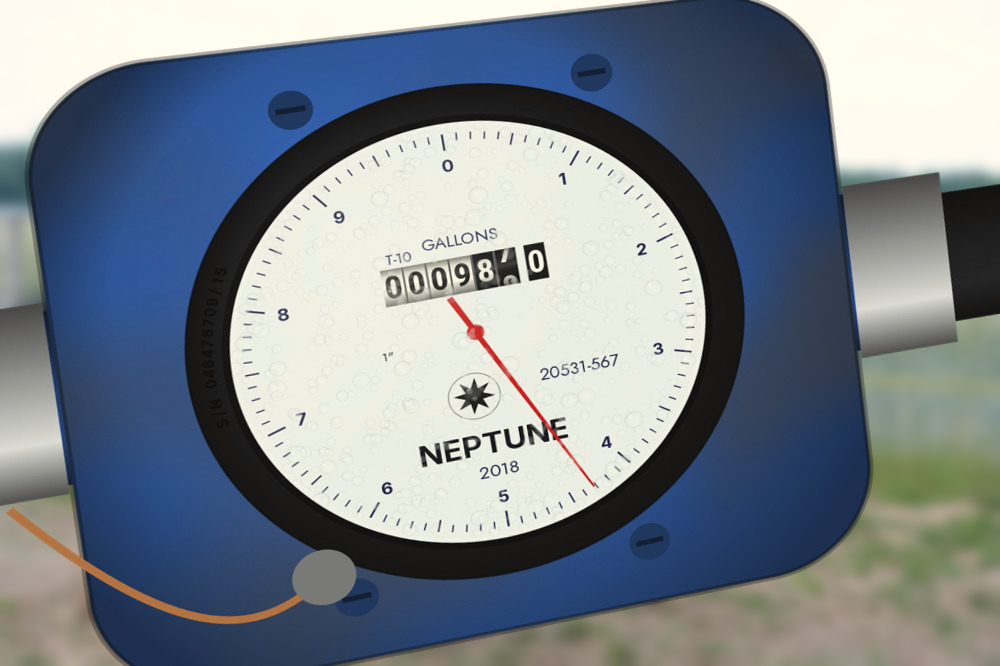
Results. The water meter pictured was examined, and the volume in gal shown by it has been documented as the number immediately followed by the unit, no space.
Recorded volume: 9874.3gal
